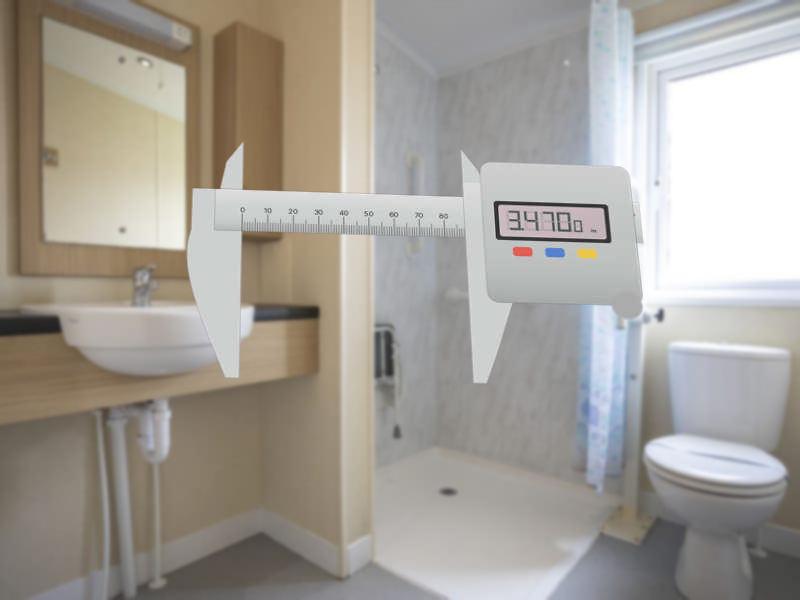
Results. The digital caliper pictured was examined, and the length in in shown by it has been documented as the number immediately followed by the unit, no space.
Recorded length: 3.4700in
